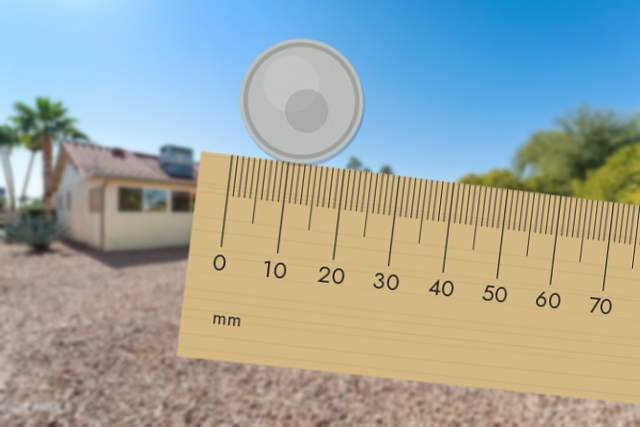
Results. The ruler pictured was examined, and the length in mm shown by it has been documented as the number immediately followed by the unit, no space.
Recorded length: 22mm
